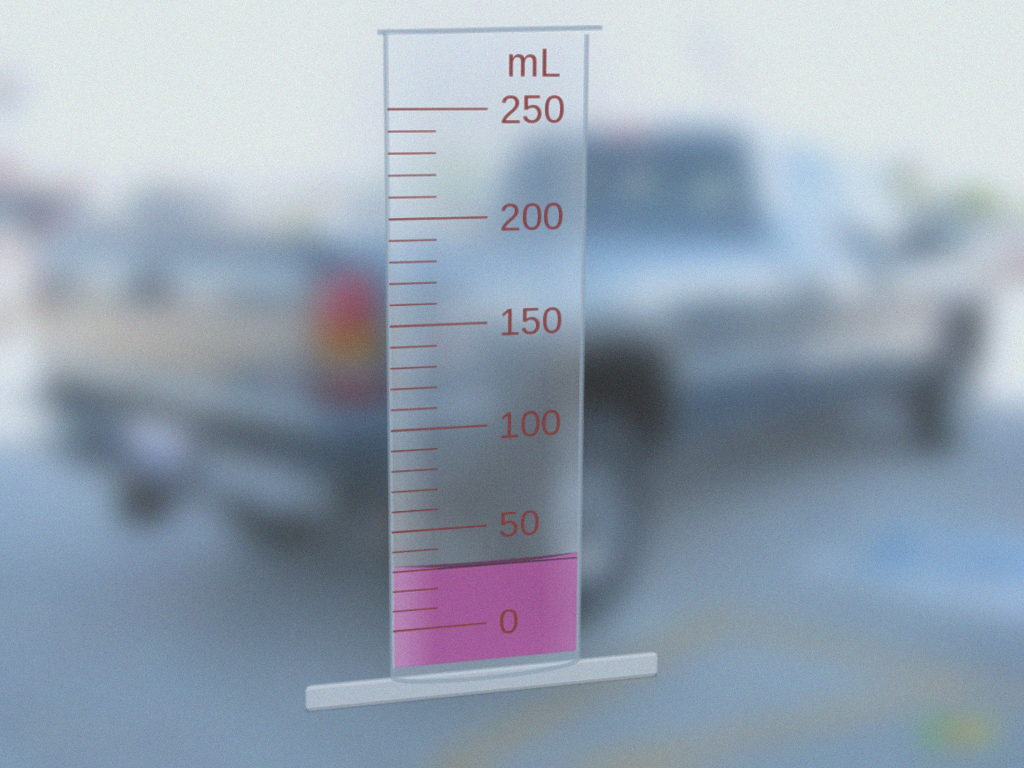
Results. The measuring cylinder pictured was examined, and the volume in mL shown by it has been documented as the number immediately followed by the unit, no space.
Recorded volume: 30mL
